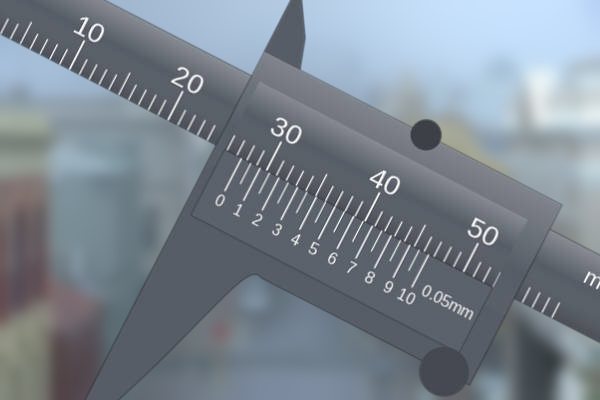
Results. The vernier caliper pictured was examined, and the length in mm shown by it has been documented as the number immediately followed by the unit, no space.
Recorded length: 27.5mm
